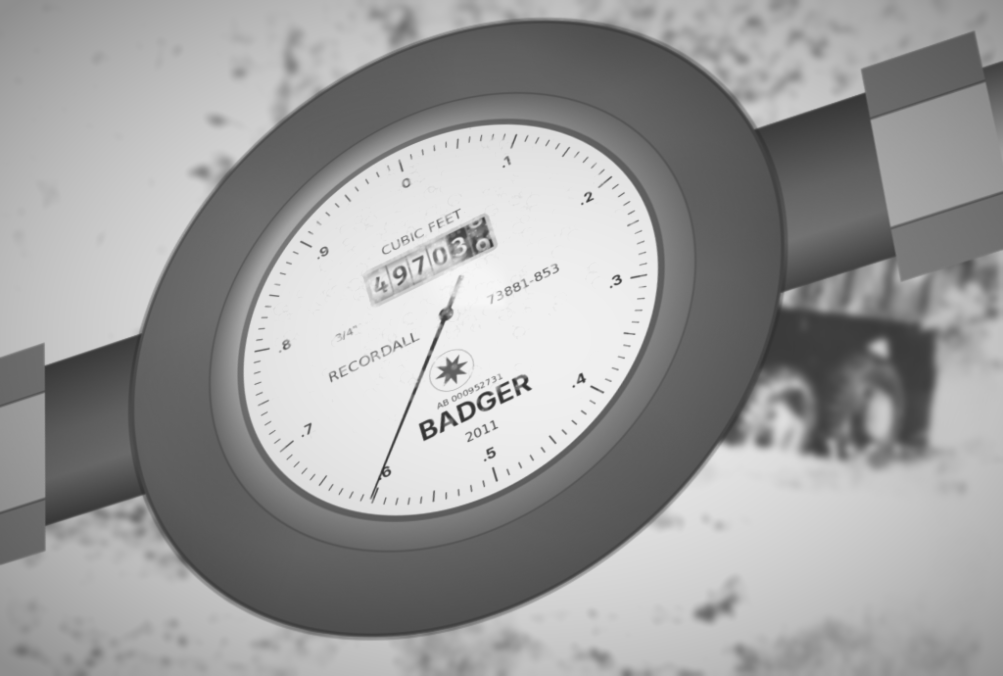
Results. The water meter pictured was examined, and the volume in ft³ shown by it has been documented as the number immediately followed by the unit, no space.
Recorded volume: 497038.60ft³
